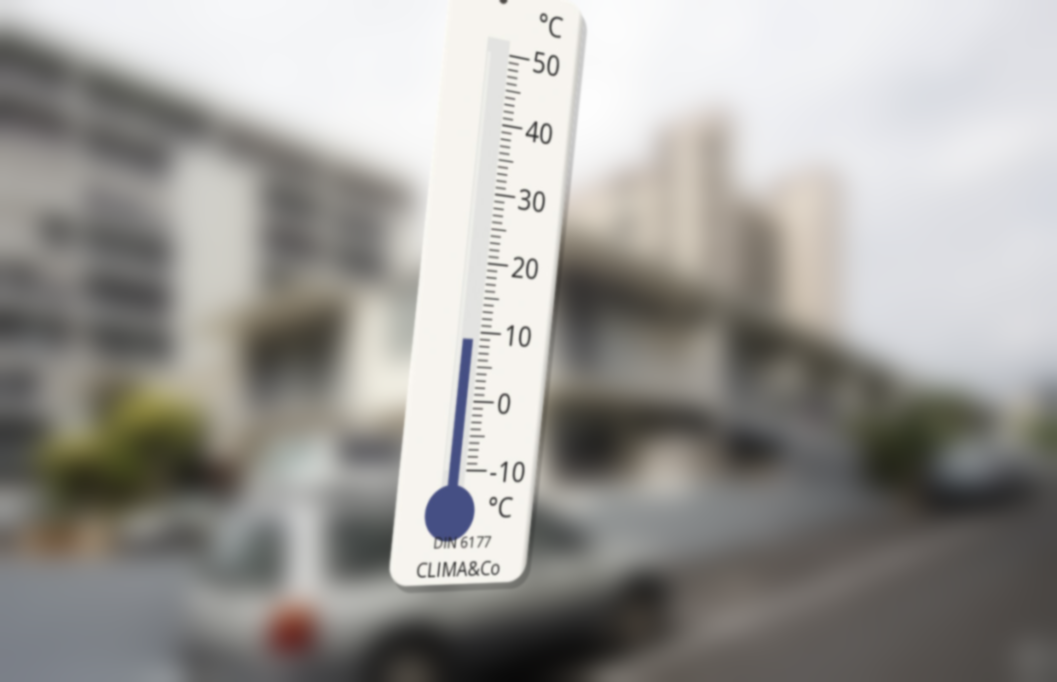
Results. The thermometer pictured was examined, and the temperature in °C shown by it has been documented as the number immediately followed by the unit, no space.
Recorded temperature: 9°C
